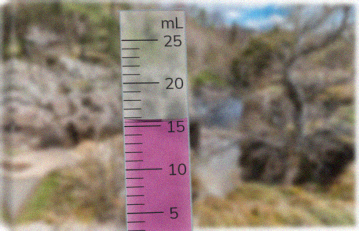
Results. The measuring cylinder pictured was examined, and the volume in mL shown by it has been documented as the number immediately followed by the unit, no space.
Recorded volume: 15.5mL
